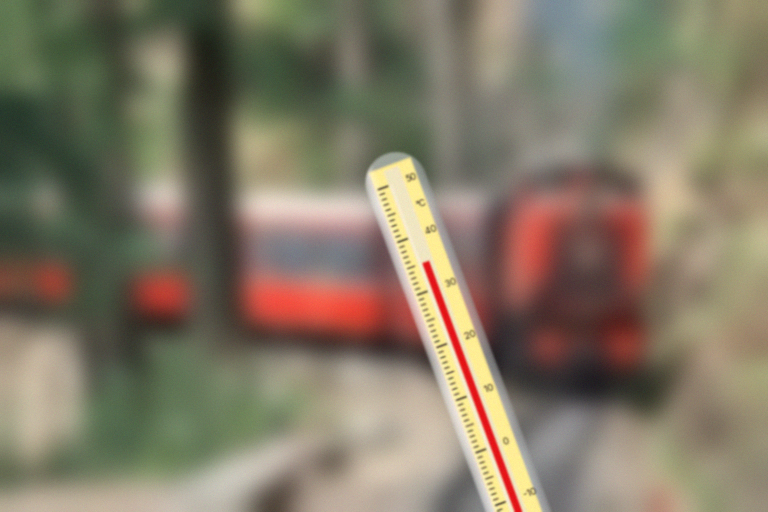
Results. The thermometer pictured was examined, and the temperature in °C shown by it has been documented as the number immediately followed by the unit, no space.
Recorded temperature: 35°C
